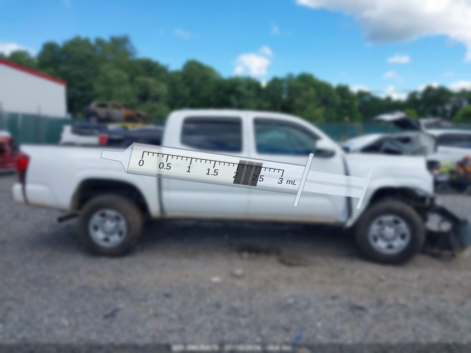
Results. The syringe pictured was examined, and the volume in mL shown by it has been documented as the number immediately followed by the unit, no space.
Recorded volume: 2mL
